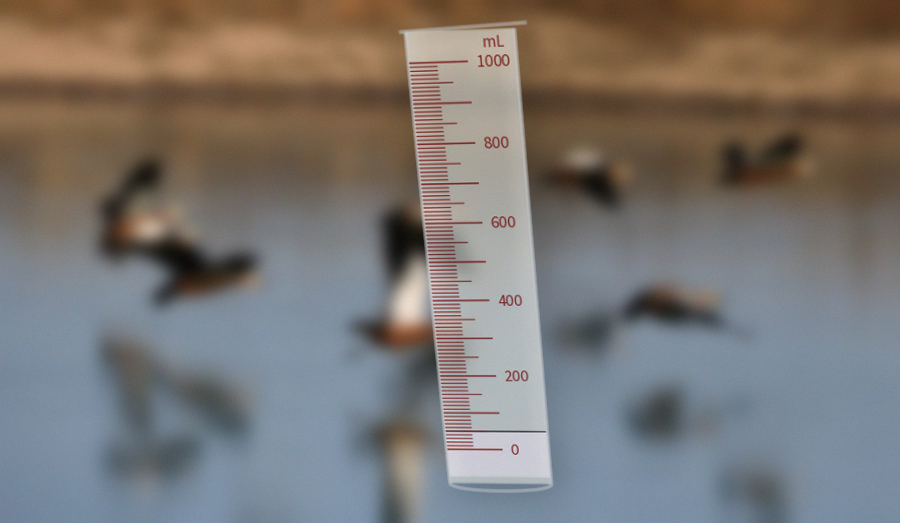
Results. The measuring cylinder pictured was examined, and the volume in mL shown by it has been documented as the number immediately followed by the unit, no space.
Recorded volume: 50mL
